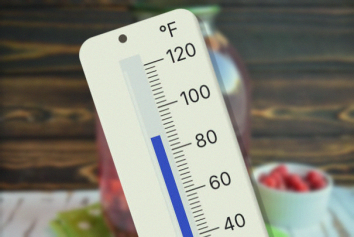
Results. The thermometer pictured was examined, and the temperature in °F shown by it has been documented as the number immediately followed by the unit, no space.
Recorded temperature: 88°F
